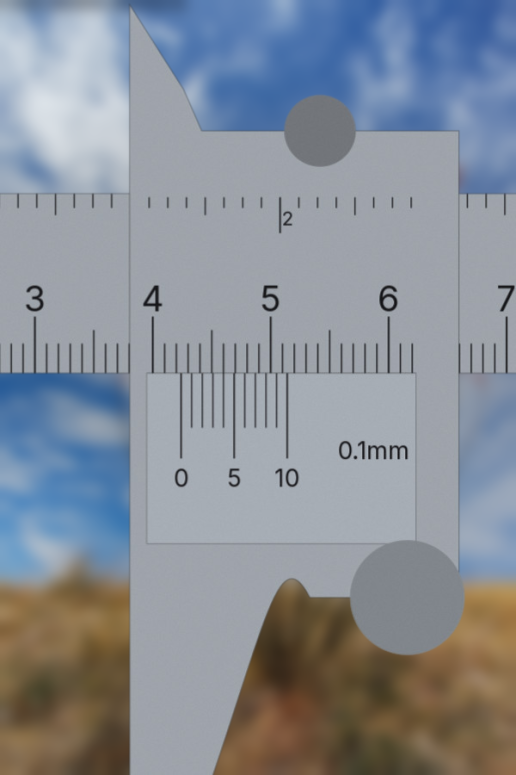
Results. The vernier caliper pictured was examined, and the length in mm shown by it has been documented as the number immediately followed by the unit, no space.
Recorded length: 42.4mm
